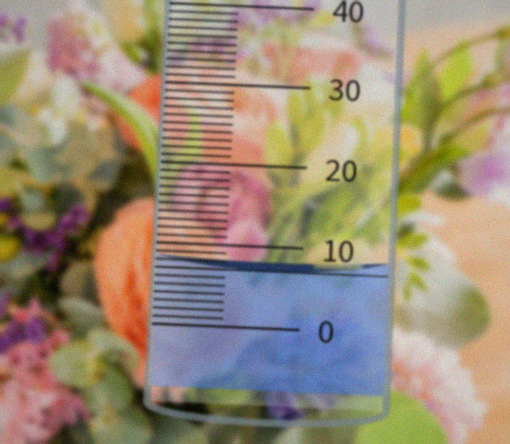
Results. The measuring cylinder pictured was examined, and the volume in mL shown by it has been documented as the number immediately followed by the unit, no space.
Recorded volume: 7mL
